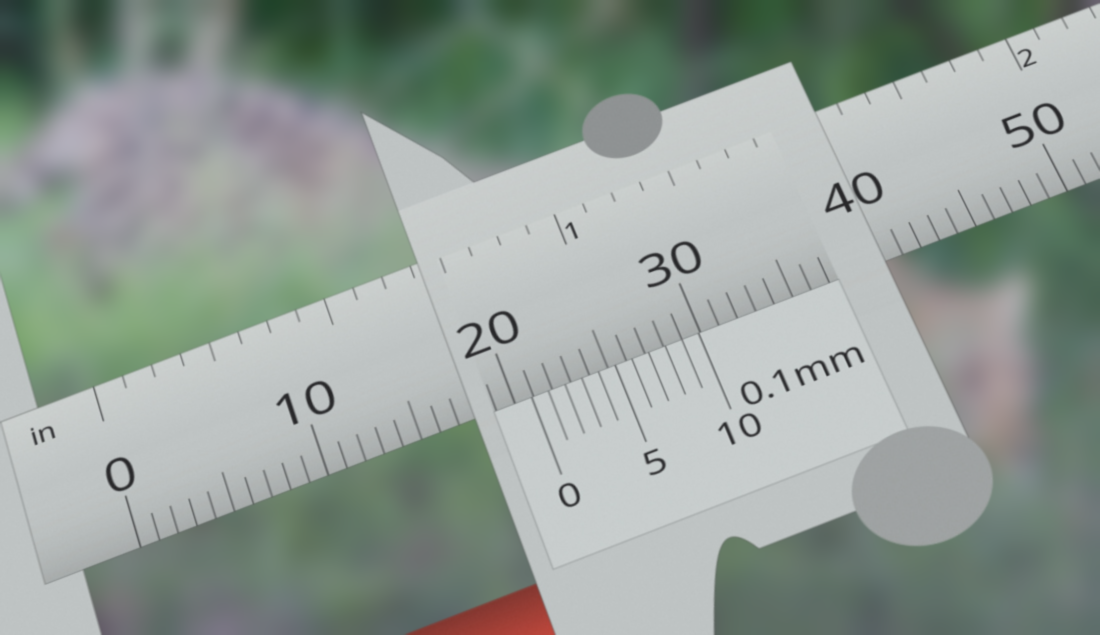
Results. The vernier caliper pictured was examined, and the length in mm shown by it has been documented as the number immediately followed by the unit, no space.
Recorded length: 20.9mm
